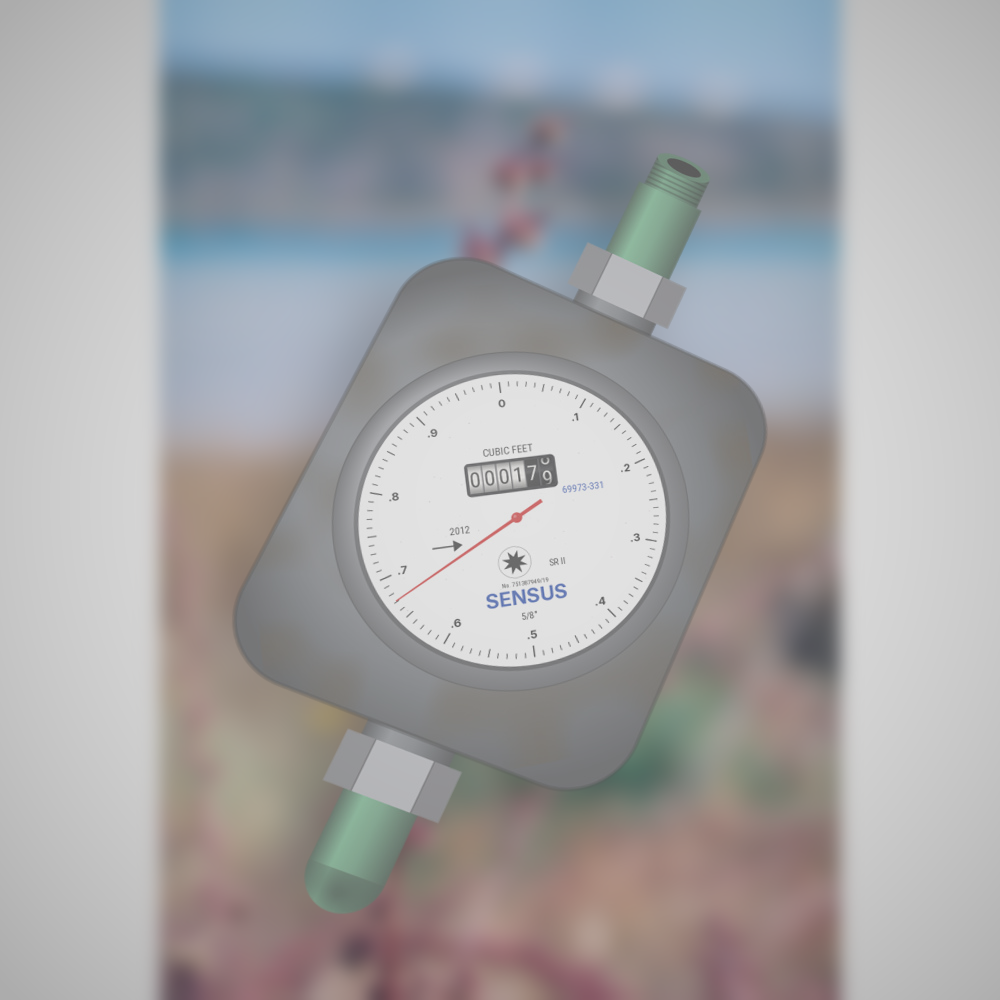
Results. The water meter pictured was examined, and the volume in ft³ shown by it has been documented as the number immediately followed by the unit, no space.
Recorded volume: 178.67ft³
